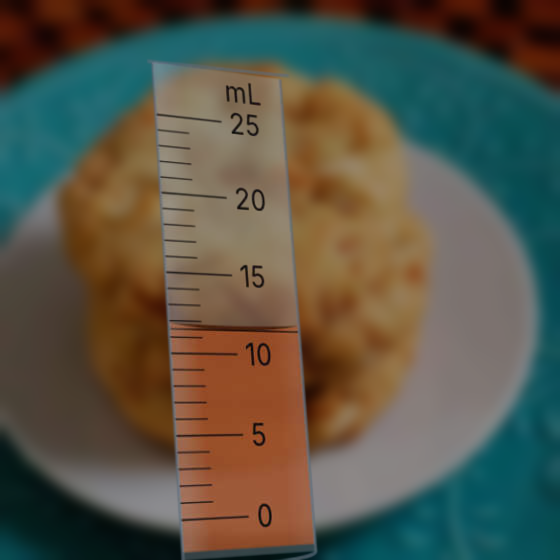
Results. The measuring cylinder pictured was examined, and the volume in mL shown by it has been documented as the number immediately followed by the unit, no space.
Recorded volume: 11.5mL
